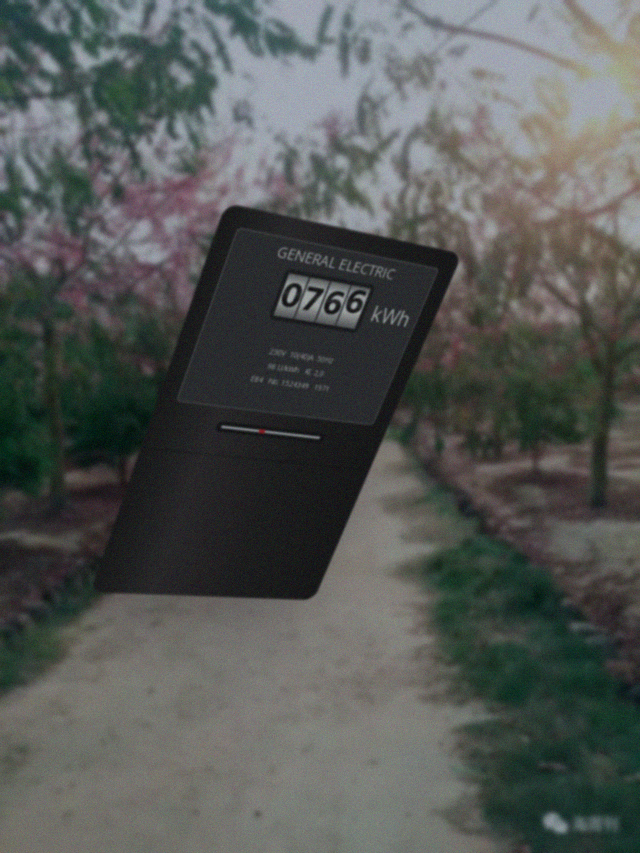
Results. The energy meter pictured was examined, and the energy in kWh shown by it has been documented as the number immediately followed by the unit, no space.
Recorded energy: 766kWh
